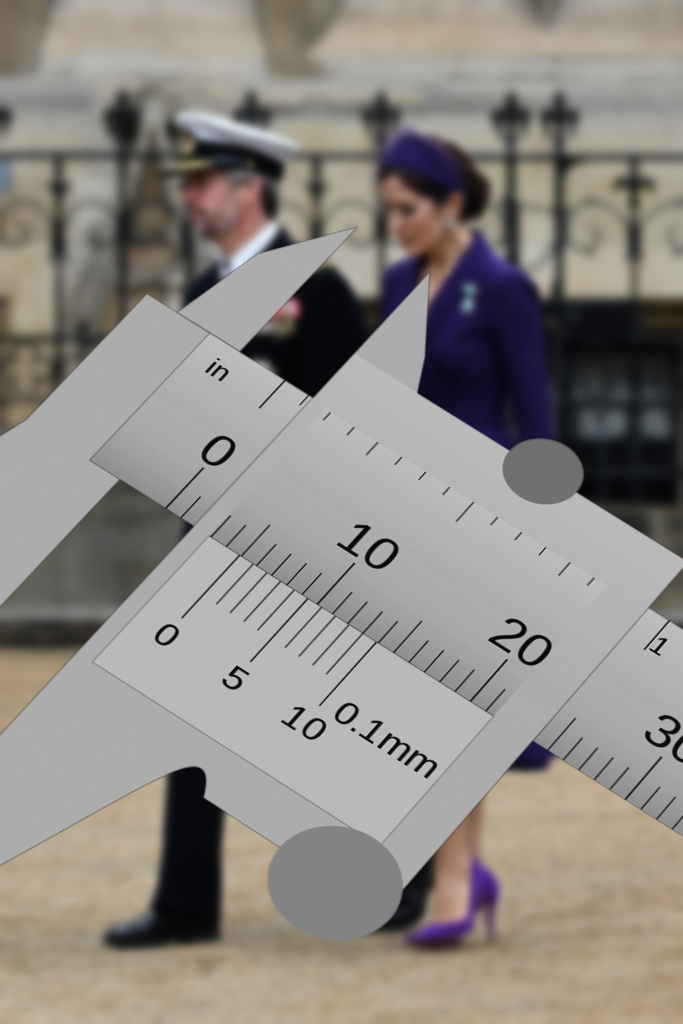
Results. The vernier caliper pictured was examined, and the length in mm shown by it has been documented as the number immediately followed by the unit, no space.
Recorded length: 4.9mm
